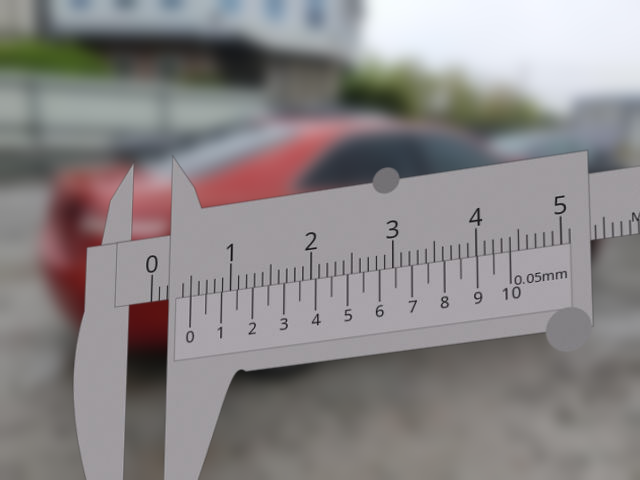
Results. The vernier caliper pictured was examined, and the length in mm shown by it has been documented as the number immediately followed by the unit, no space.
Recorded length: 5.0mm
